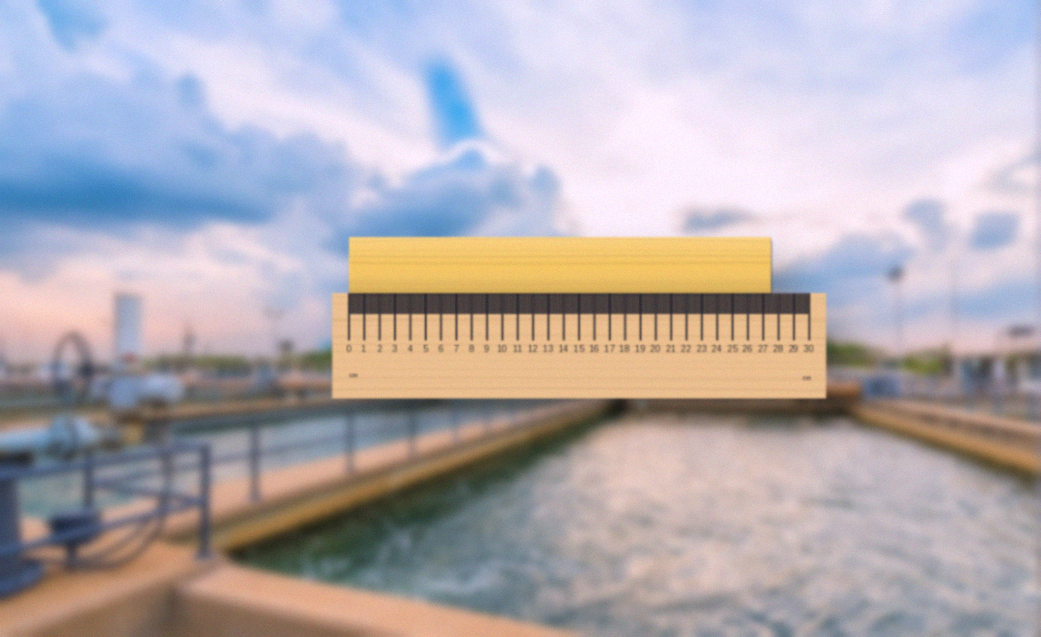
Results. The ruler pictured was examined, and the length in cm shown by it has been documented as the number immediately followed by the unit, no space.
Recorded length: 27.5cm
